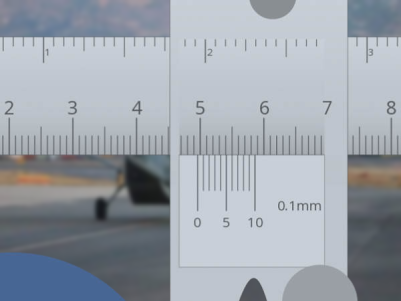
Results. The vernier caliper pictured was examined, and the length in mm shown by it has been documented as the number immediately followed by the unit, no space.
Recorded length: 49.6mm
